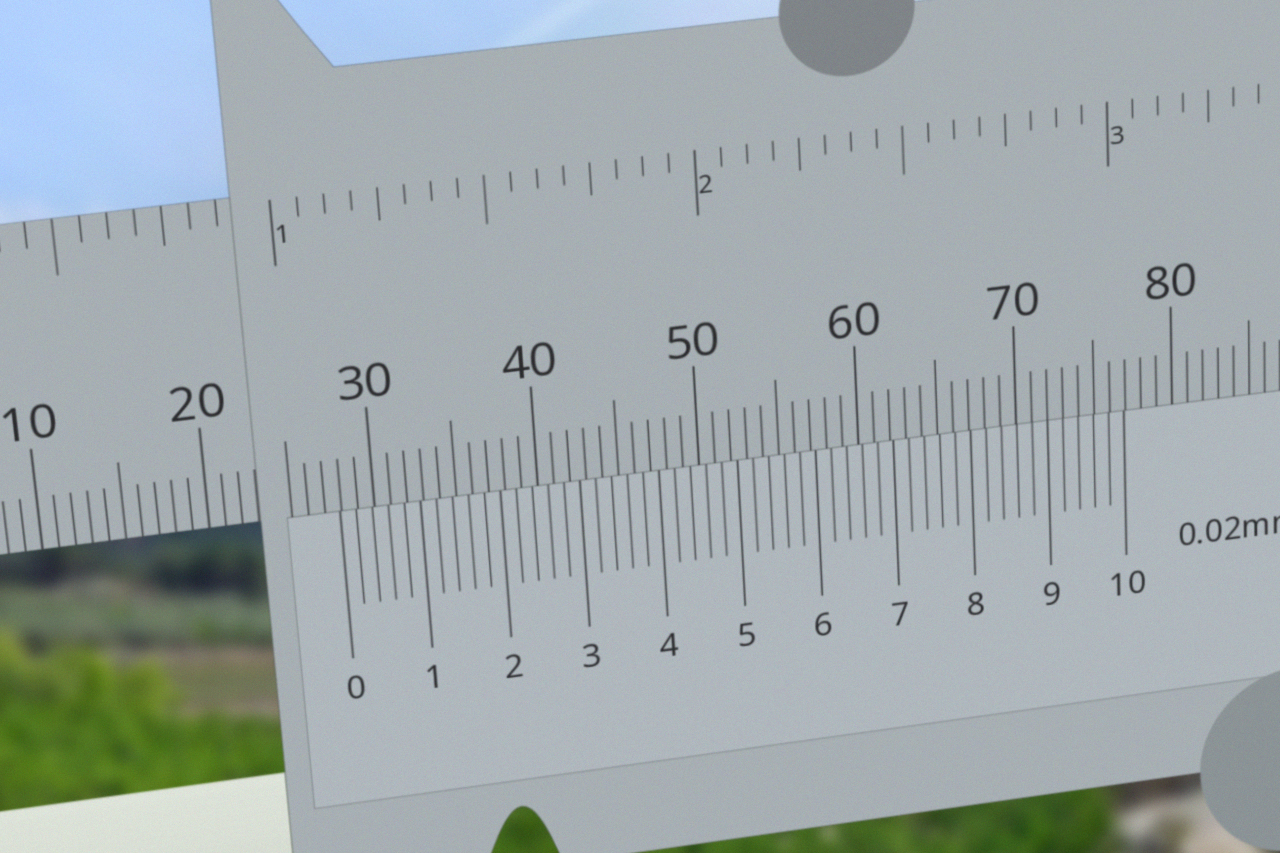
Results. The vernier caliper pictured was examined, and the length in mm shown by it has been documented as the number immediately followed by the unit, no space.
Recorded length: 27.9mm
